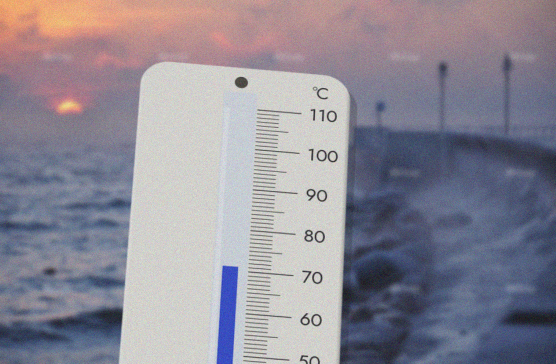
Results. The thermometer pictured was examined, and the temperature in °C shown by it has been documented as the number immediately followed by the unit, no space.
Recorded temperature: 71°C
